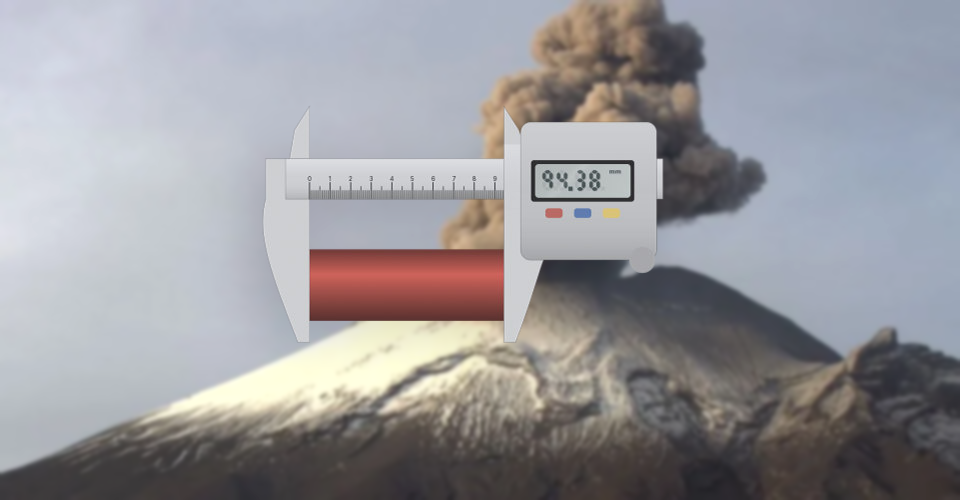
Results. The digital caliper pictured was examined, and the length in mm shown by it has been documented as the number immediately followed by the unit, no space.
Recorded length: 94.38mm
